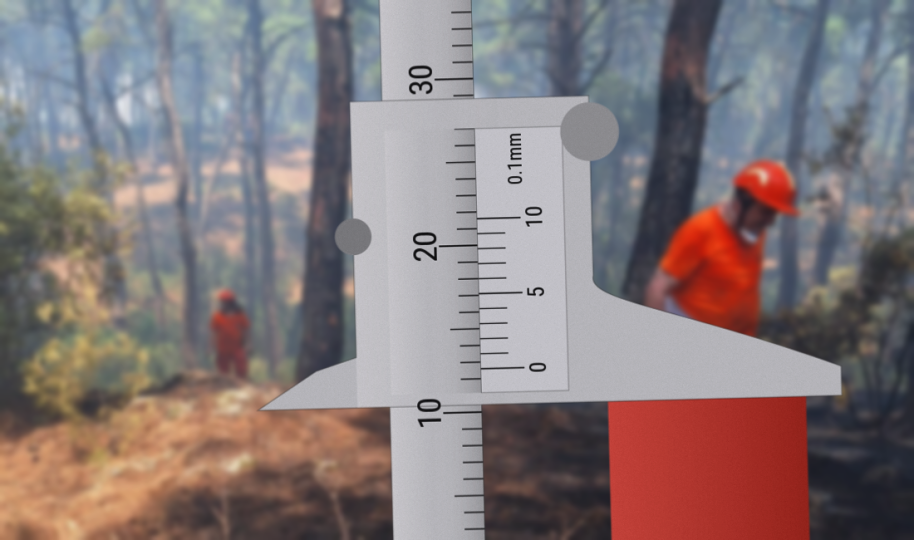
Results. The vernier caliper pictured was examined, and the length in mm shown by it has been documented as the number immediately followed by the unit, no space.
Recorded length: 12.6mm
